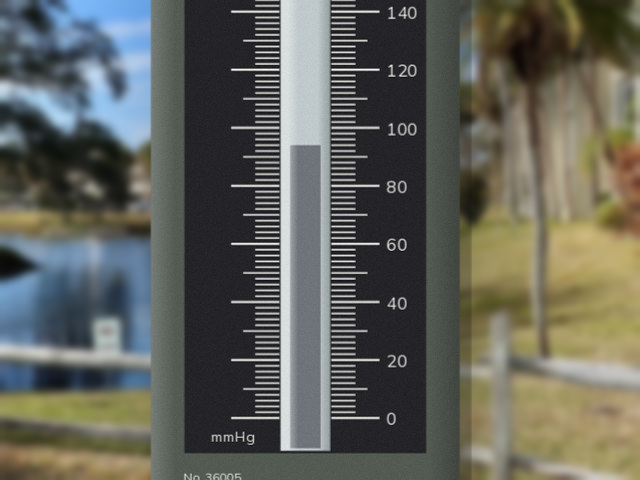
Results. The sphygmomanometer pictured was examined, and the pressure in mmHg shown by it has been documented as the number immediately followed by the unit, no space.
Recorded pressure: 94mmHg
